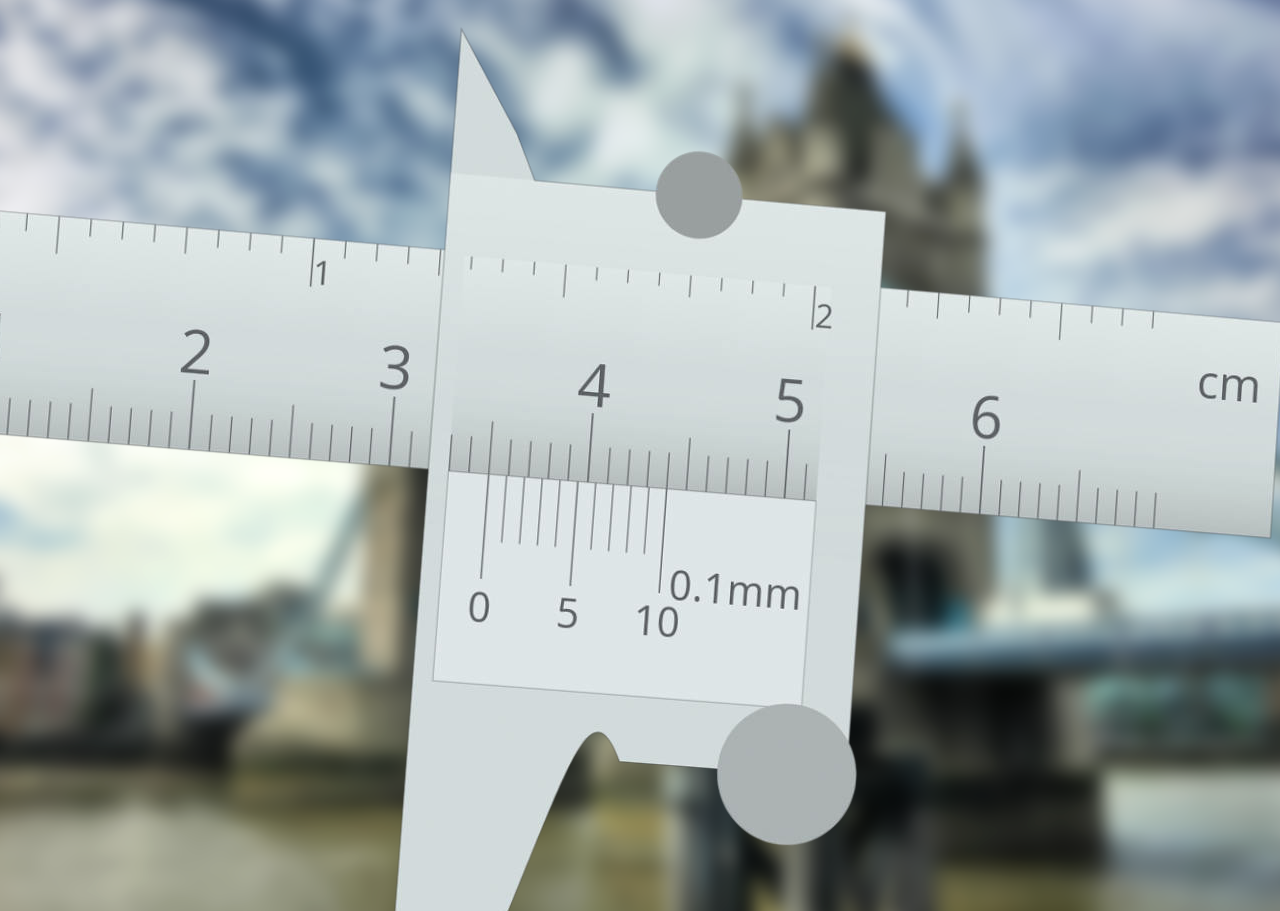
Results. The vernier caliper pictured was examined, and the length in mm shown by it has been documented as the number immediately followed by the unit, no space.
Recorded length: 35.0mm
